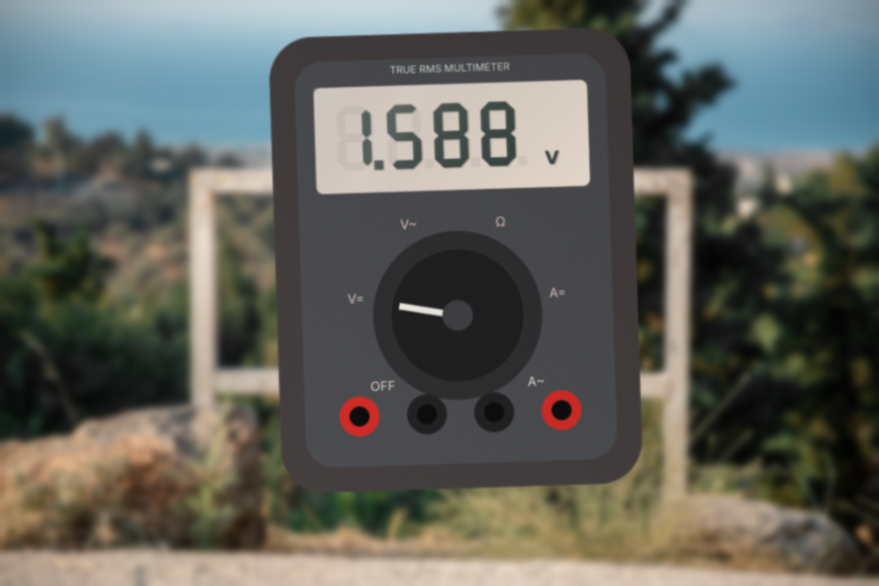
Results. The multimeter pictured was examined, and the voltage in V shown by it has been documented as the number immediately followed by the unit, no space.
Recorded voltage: 1.588V
